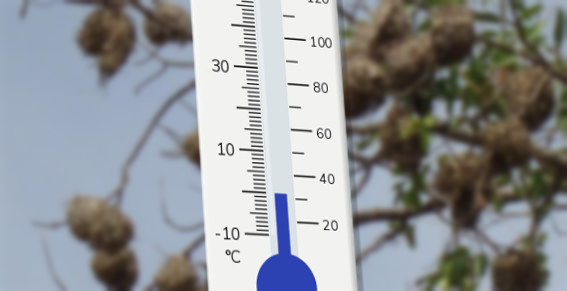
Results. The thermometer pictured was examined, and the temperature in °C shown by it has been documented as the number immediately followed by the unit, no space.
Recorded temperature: 0°C
